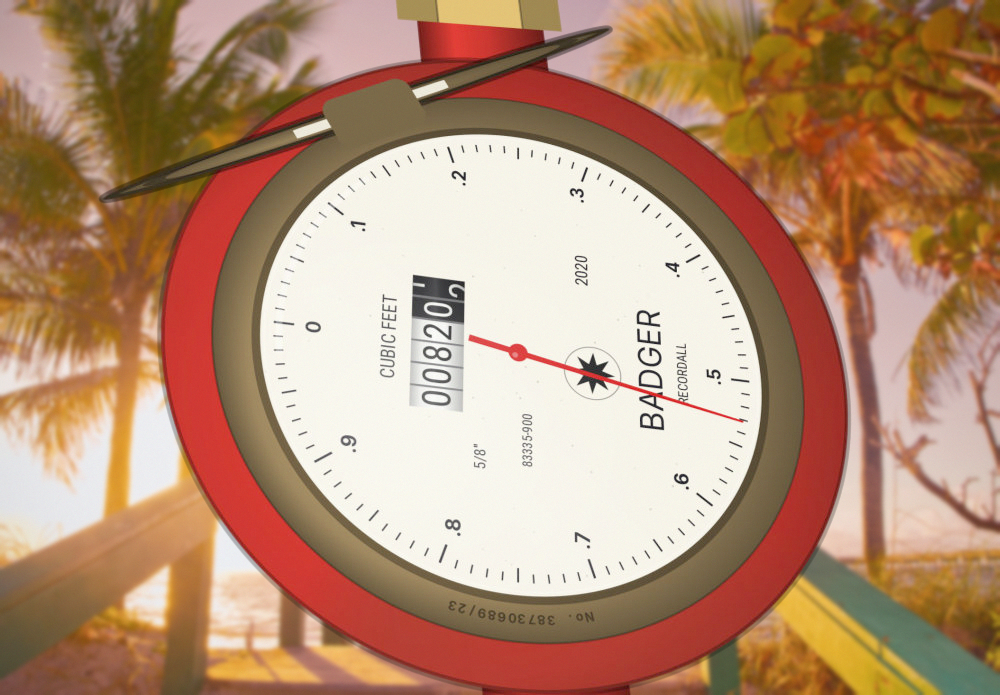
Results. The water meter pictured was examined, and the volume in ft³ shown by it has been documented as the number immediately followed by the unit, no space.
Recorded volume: 8201.53ft³
